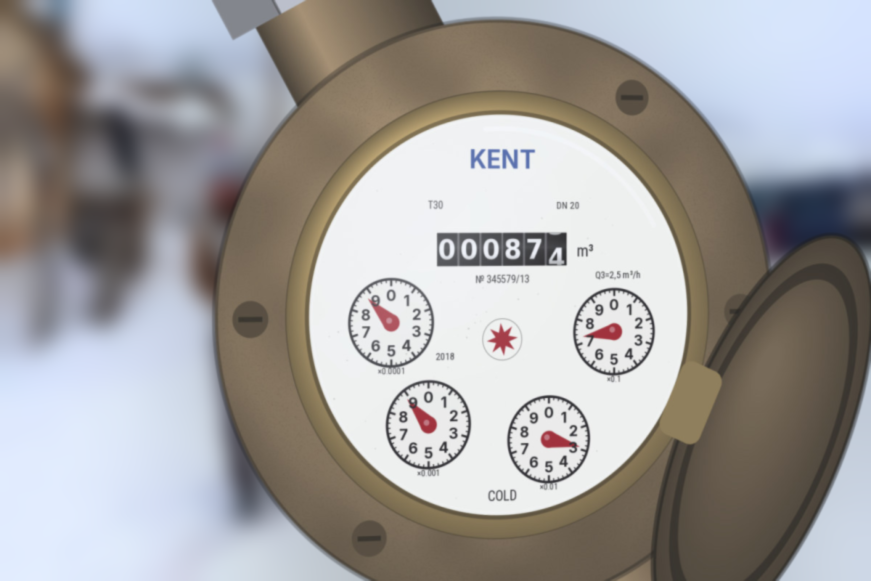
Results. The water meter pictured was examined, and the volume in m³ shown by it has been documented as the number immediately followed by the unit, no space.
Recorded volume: 873.7288m³
